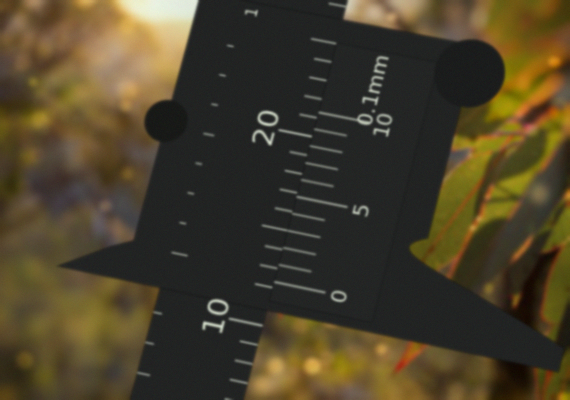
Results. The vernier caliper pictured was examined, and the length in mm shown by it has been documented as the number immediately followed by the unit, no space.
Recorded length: 12.3mm
